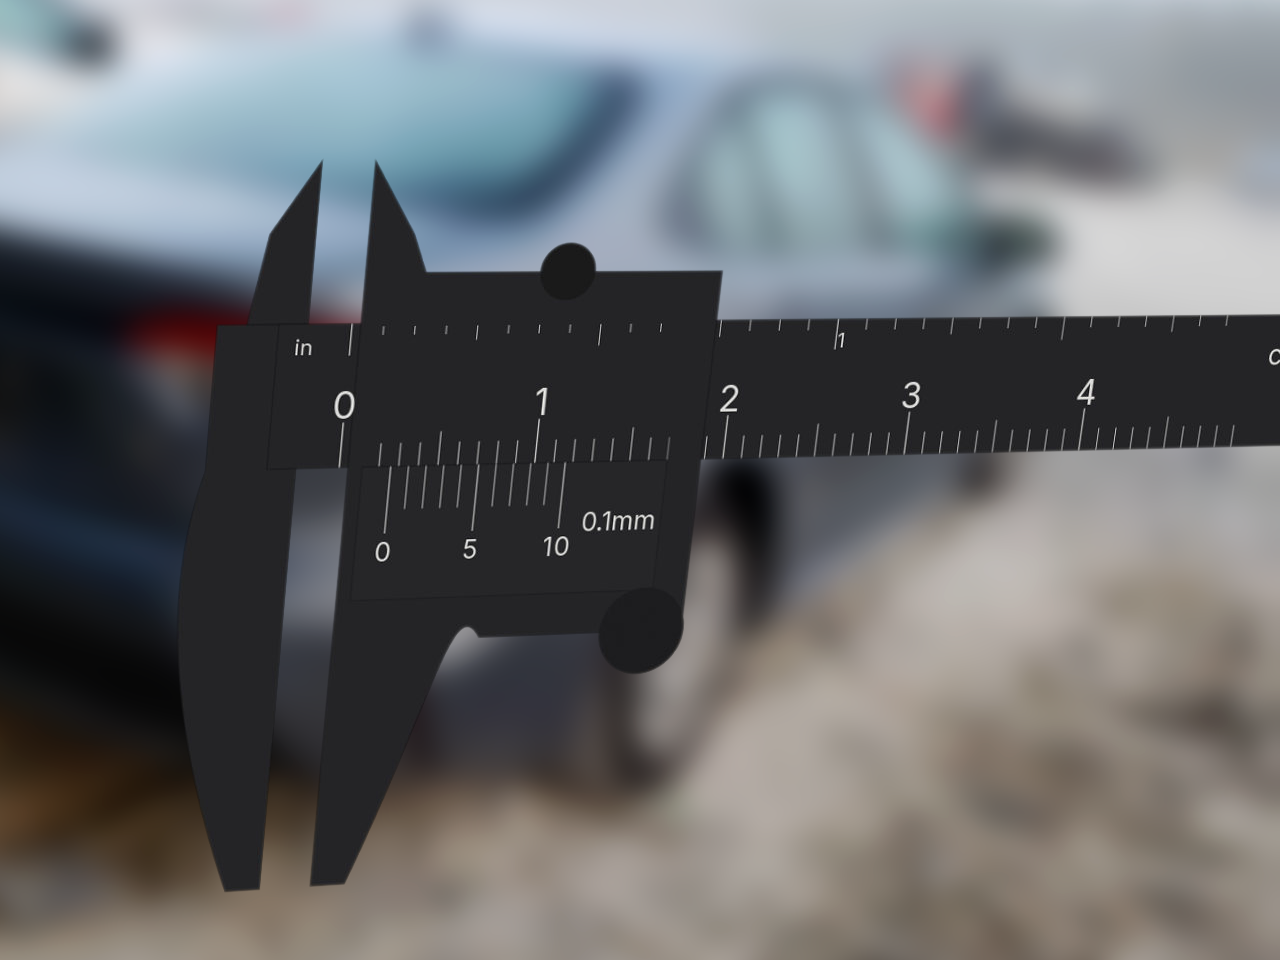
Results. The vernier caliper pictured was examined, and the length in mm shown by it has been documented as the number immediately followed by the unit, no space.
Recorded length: 2.6mm
